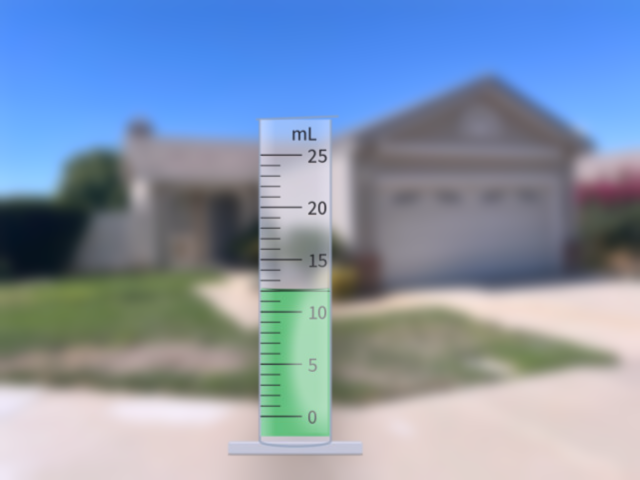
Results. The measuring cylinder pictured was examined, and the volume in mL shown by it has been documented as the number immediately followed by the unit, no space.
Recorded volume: 12mL
